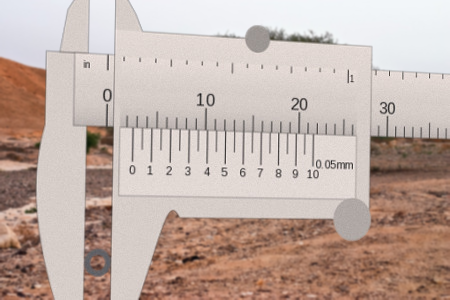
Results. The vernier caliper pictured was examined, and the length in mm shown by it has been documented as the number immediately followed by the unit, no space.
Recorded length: 2.6mm
